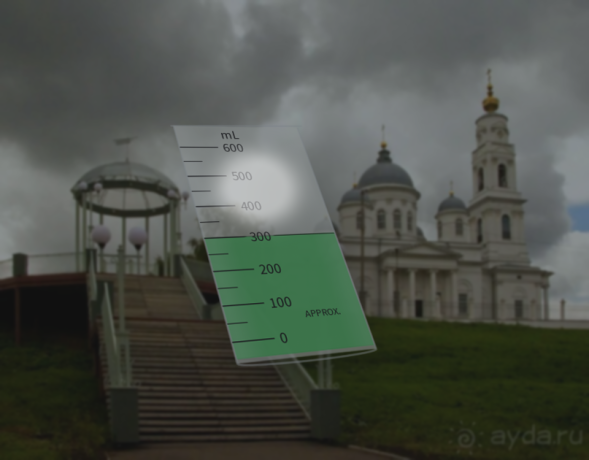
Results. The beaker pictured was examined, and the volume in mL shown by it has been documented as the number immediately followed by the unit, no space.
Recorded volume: 300mL
